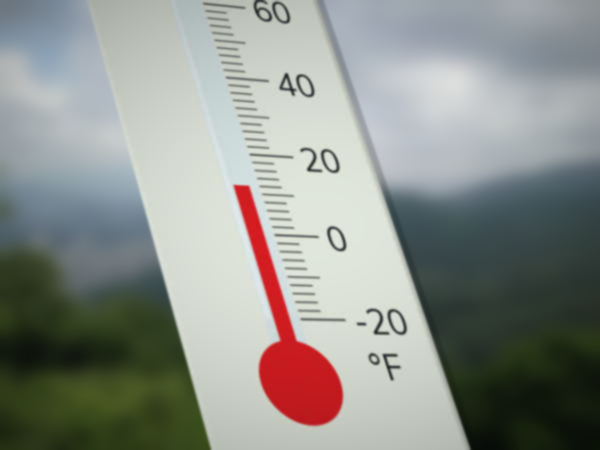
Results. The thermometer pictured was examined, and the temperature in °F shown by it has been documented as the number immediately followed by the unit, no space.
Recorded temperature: 12°F
